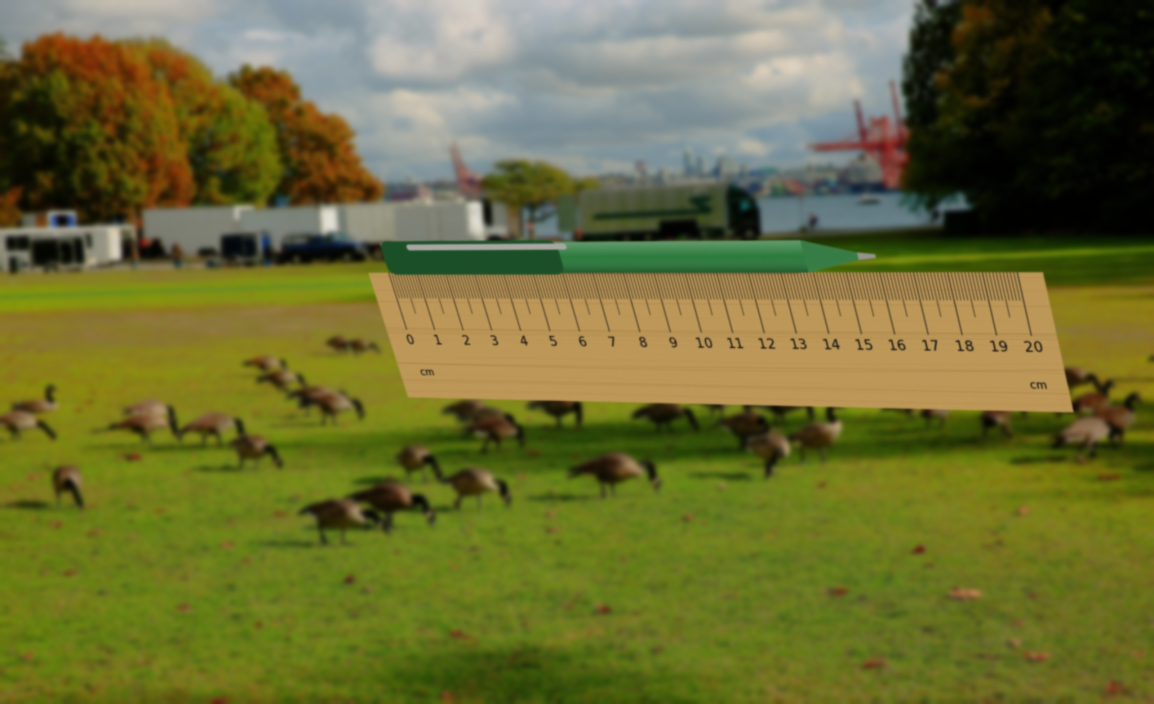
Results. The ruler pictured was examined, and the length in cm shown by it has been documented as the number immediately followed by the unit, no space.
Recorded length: 16cm
